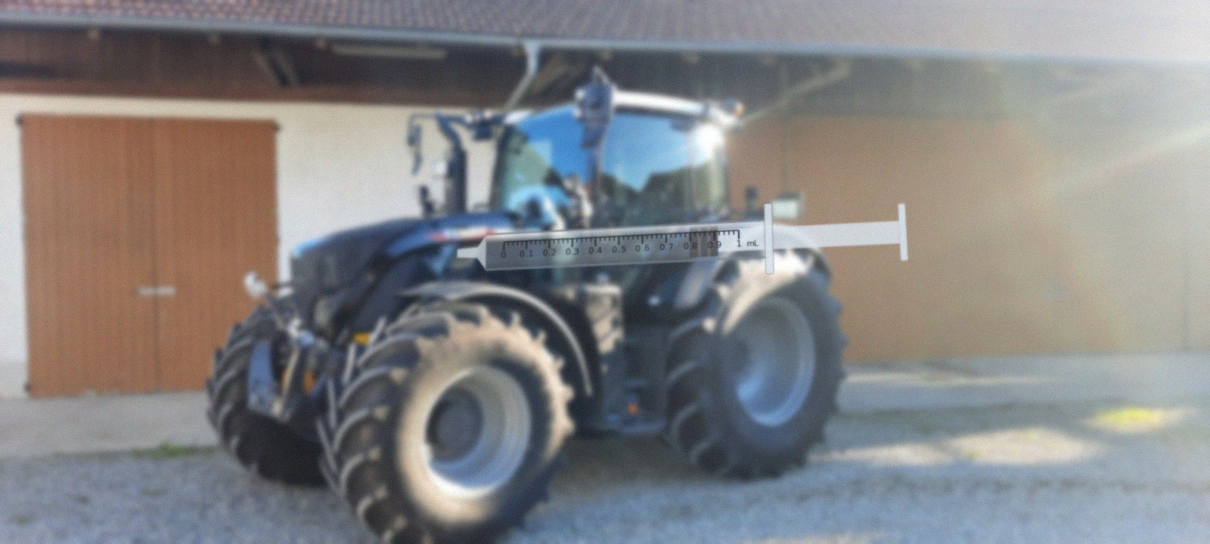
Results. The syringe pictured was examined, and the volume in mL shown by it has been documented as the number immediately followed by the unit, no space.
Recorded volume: 0.8mL
